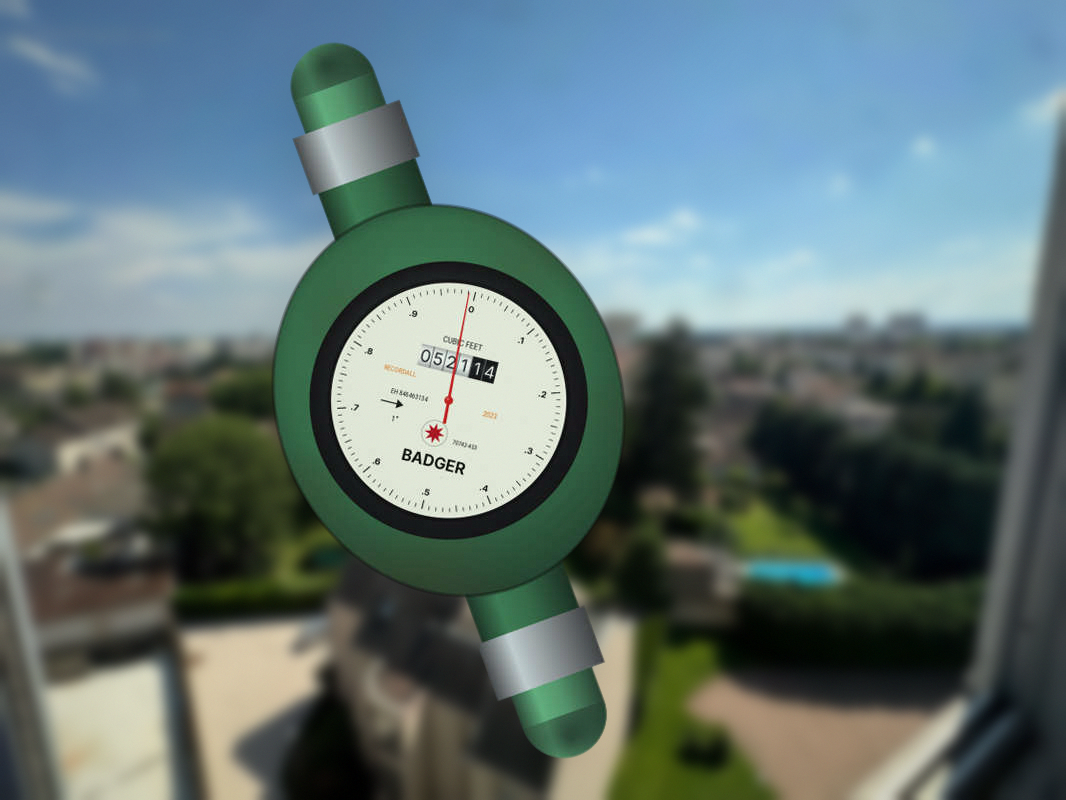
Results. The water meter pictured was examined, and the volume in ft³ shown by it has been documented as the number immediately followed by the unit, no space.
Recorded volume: 52113.99ft³
